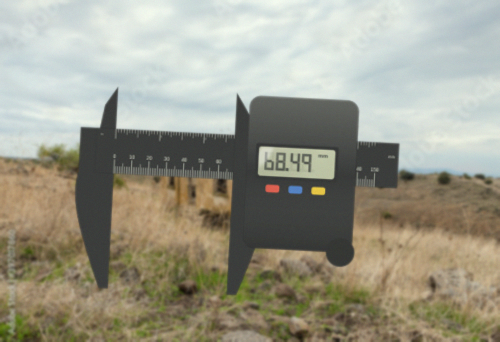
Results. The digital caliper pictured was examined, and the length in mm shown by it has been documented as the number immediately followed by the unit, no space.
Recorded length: 68.49mm
